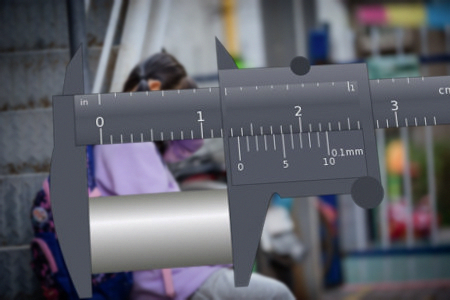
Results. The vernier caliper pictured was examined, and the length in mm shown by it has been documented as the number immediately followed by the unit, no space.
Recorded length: 13.6mm
